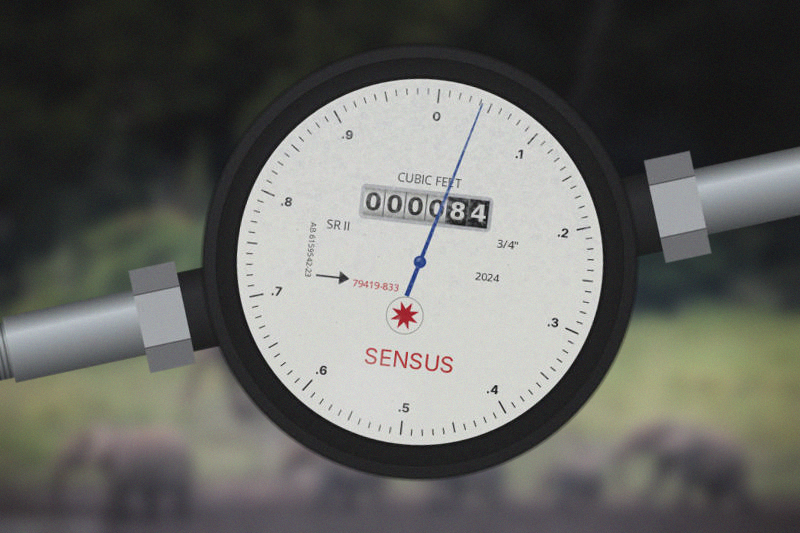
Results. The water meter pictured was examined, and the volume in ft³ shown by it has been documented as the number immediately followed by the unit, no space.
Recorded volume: 84.04ft³
